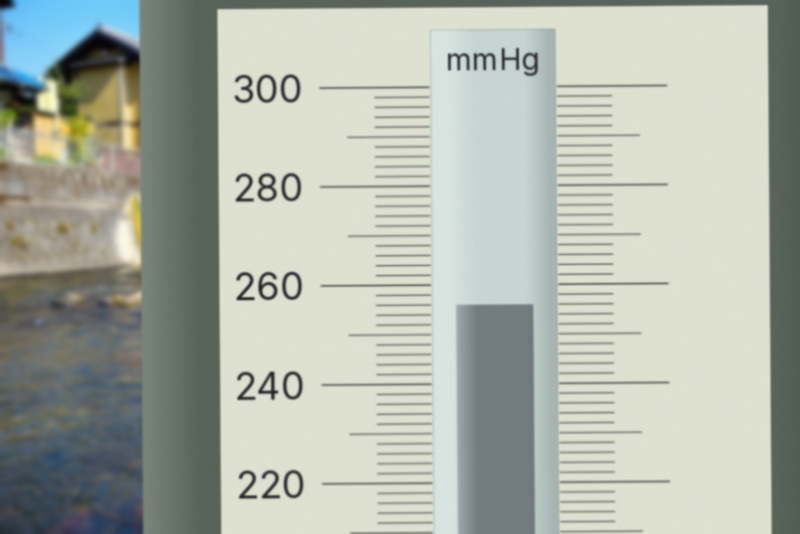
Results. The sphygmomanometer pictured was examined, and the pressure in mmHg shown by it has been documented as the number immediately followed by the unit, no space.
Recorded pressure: 256mmHg
